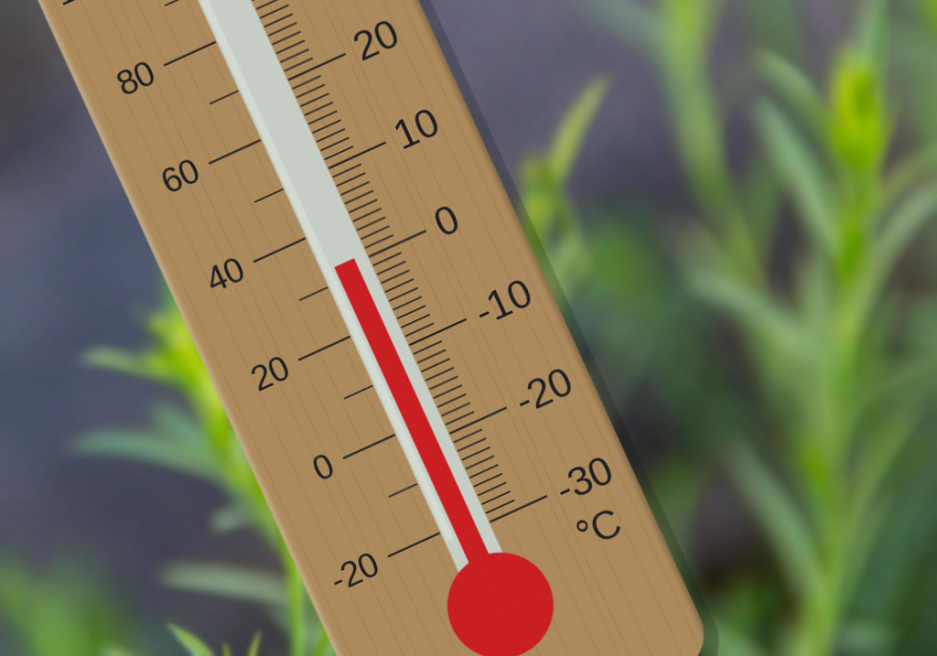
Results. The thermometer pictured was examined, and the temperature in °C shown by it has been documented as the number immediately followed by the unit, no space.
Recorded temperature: 0.5°C
